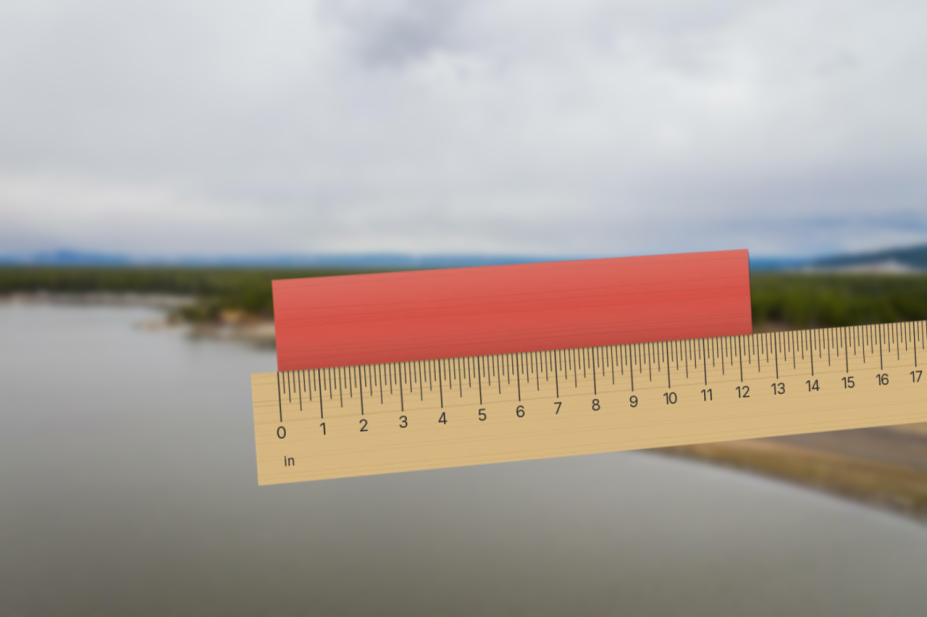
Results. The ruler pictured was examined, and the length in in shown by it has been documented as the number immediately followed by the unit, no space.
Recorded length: 12.375in
